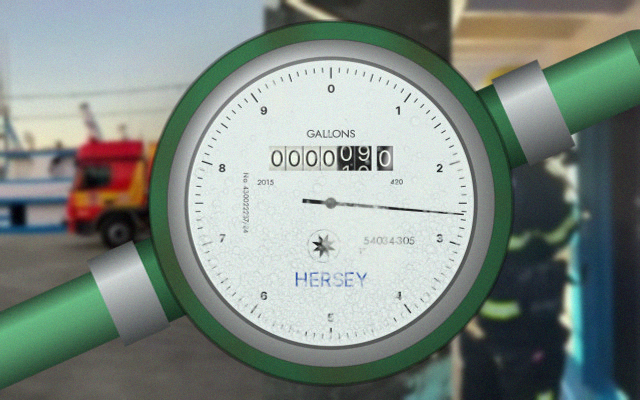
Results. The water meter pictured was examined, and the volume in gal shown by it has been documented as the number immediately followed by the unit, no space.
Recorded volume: 92.6gal
